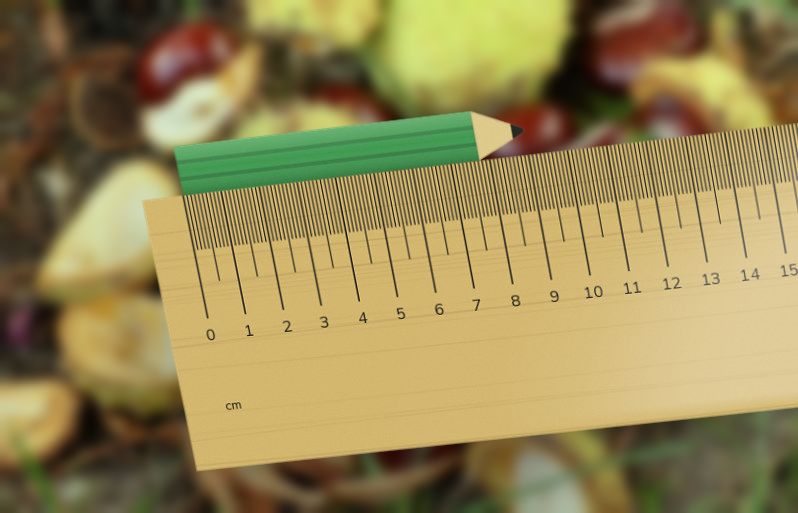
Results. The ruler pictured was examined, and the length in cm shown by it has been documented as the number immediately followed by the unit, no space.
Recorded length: 9cm
